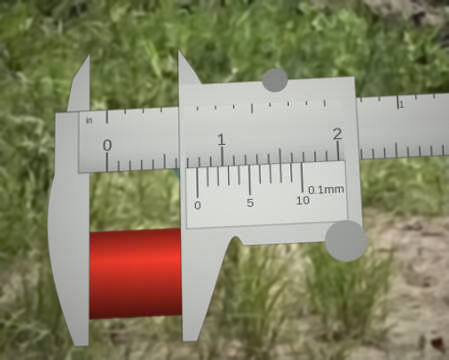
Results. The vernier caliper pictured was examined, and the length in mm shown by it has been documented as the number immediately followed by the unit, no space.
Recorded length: 7.8mm
